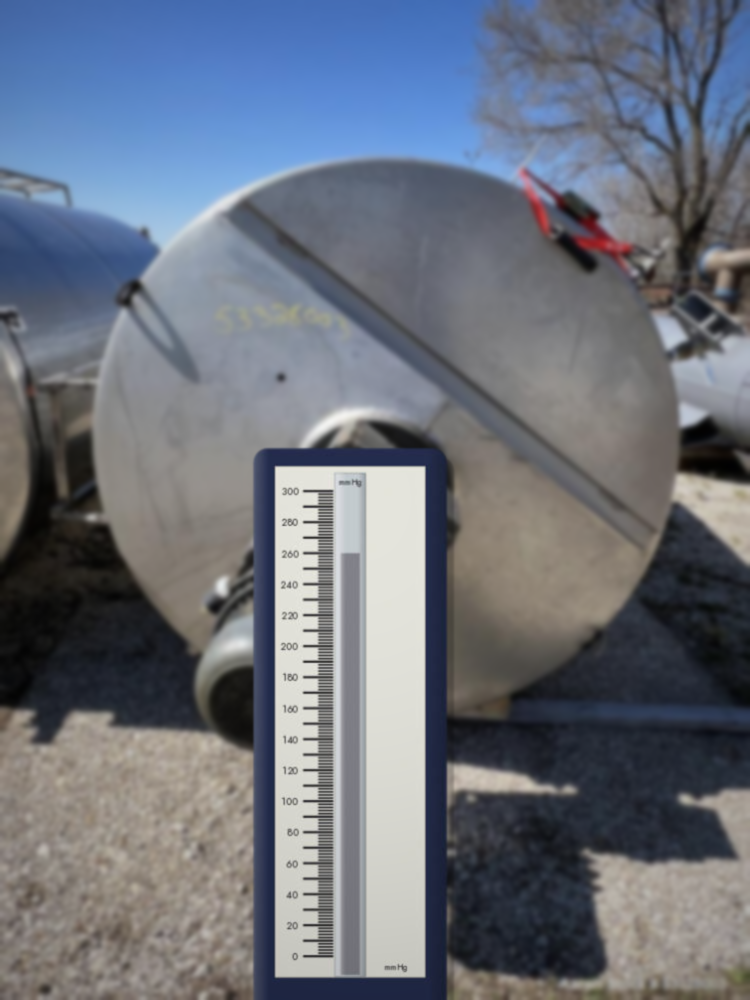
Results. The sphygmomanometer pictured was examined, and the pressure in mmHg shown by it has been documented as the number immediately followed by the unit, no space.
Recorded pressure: 260mmHg
